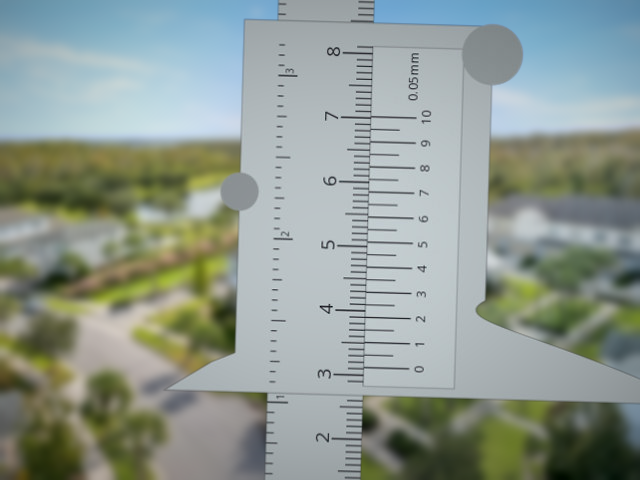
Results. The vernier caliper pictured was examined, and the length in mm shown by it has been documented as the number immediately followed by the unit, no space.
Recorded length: 31.2mm
